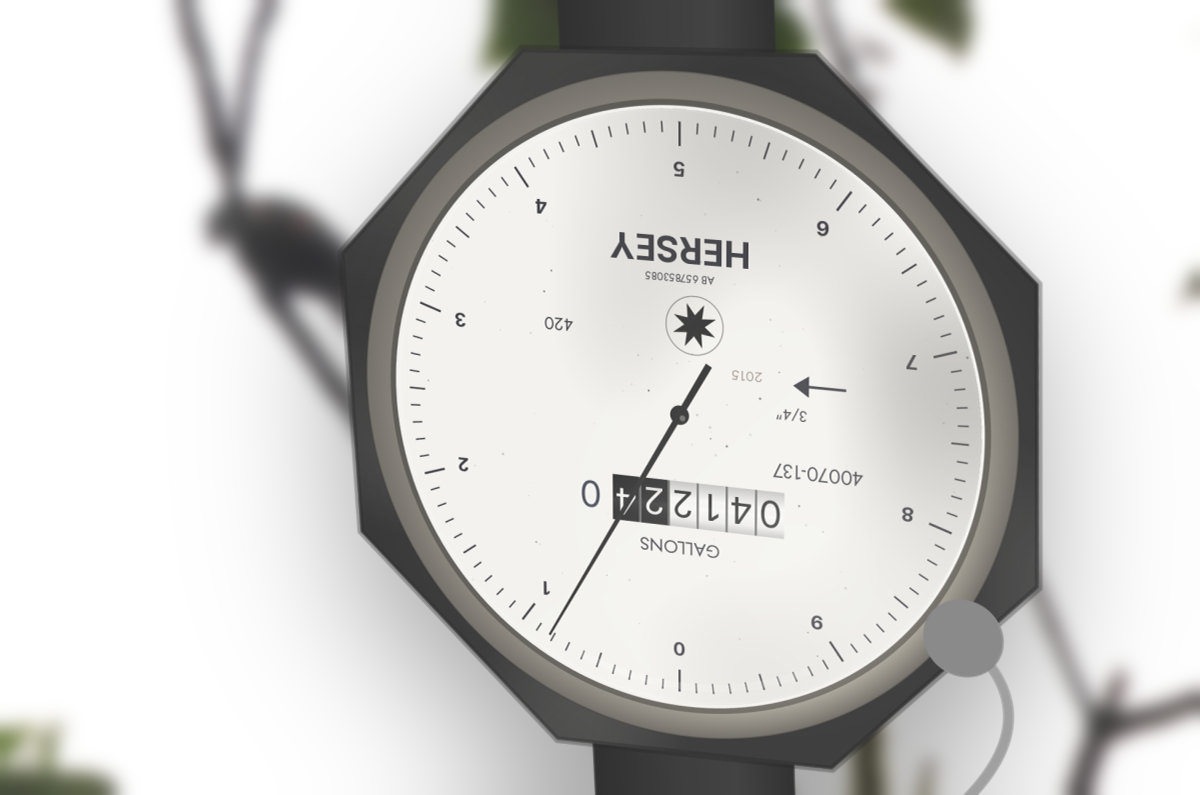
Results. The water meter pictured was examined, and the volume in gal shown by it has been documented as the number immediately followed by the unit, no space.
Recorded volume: 412240.8gal
